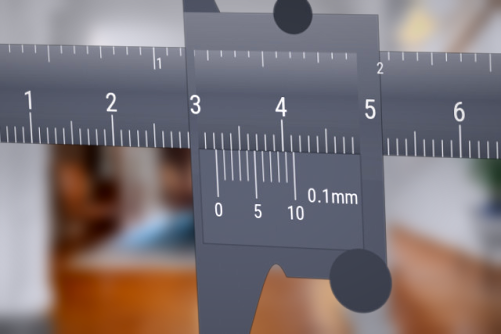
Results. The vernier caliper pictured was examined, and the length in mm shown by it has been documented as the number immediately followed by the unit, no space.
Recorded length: 32.2mm
